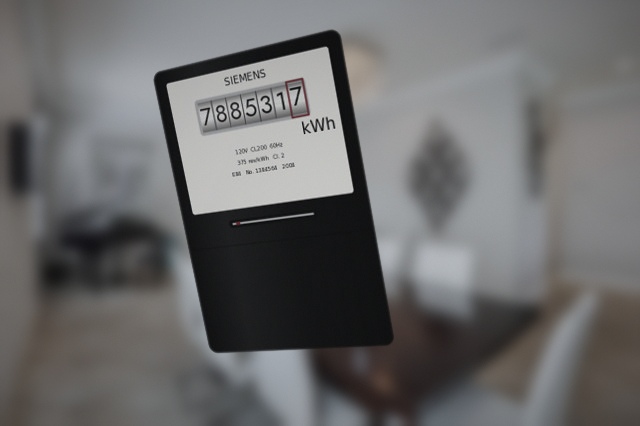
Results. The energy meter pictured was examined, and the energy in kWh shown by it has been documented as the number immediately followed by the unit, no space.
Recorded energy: 788531.7kWh
